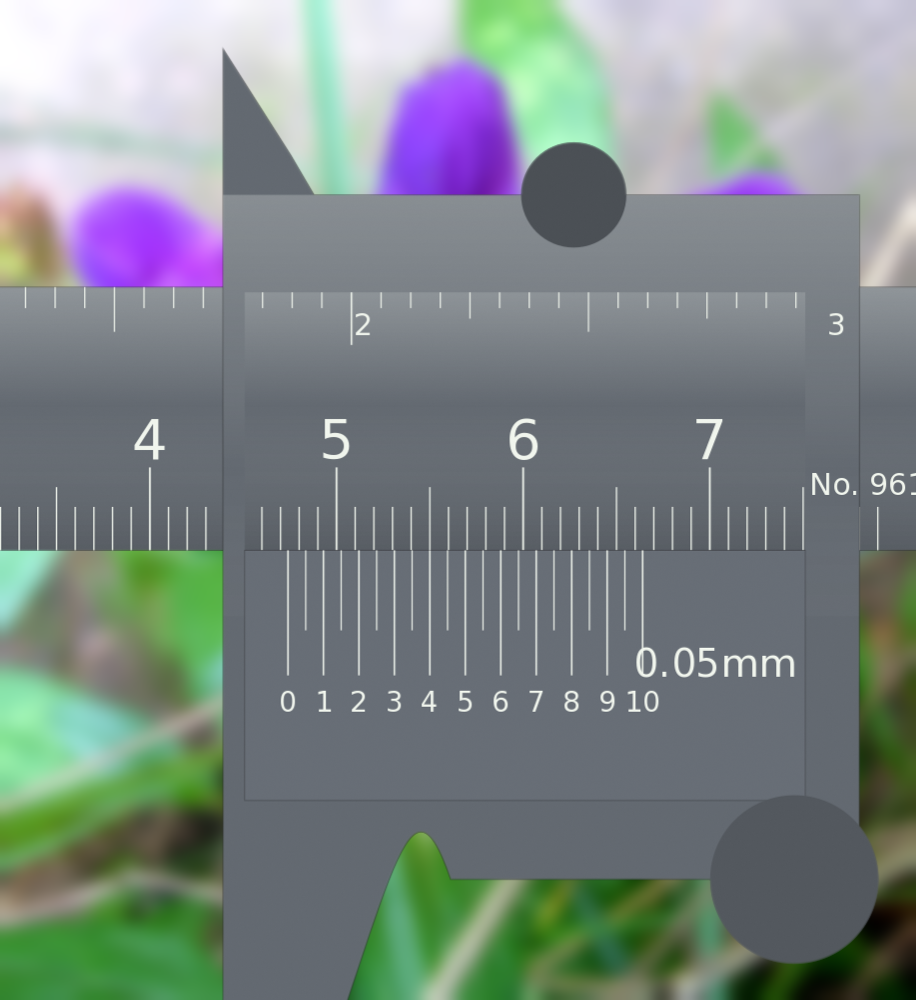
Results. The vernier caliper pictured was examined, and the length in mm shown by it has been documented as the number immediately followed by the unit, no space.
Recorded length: 47.4mm
